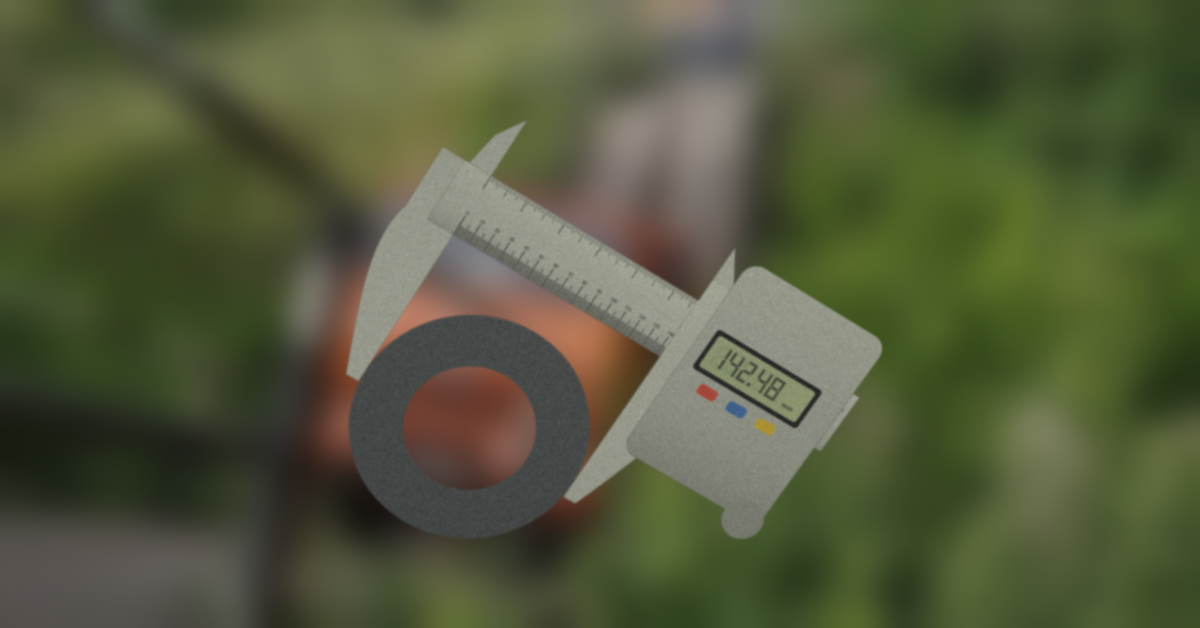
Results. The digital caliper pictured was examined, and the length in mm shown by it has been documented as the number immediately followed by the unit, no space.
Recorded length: 142.48mm
